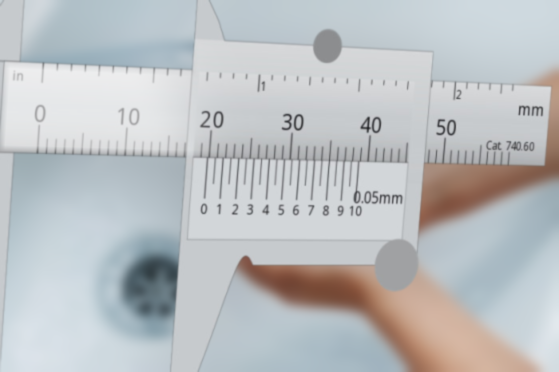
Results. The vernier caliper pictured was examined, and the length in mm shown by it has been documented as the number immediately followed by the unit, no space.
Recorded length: 19.8mm
